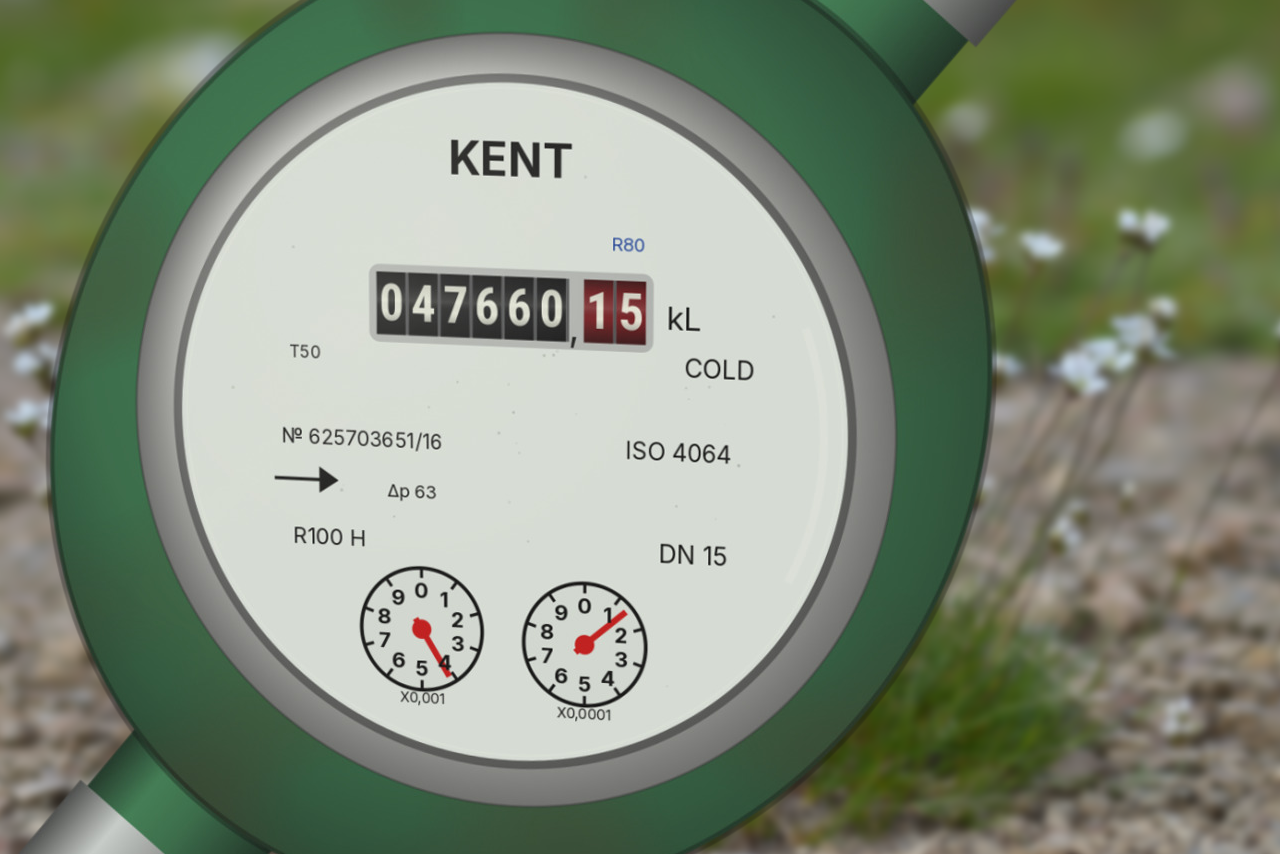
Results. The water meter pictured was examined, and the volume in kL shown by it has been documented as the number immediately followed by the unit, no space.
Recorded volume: 47660.1541kL
